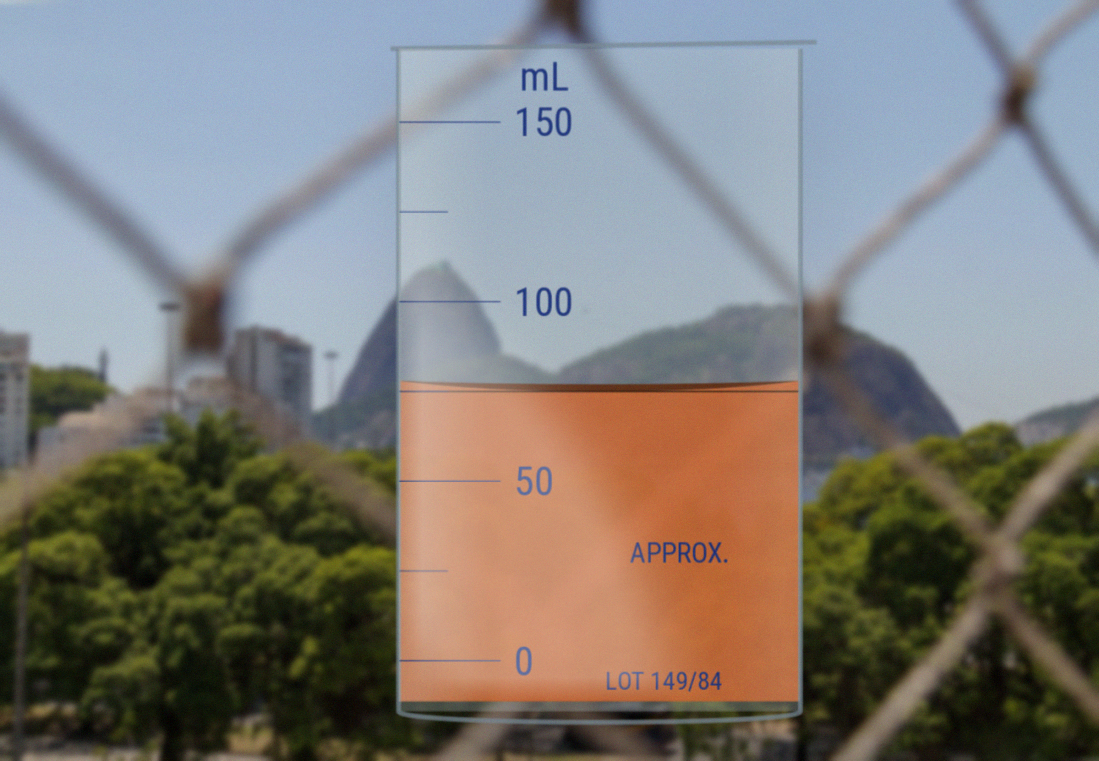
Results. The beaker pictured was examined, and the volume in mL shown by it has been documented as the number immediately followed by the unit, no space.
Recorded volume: 75mL
